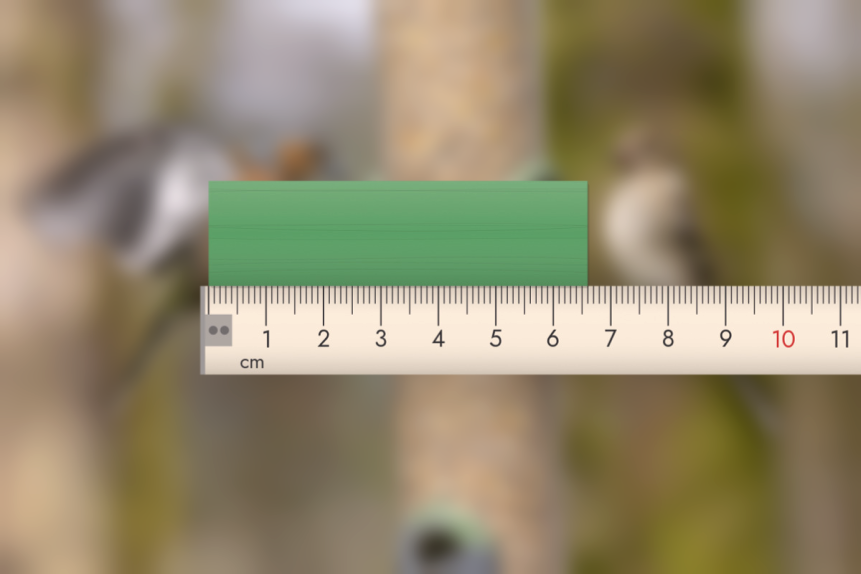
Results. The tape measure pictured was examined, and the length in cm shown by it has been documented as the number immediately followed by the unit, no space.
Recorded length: 6.6cm
